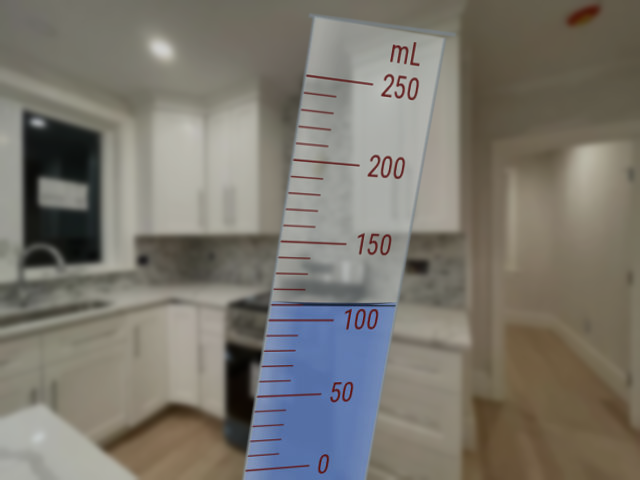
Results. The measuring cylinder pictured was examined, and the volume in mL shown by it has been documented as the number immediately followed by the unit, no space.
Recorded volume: 110mL
